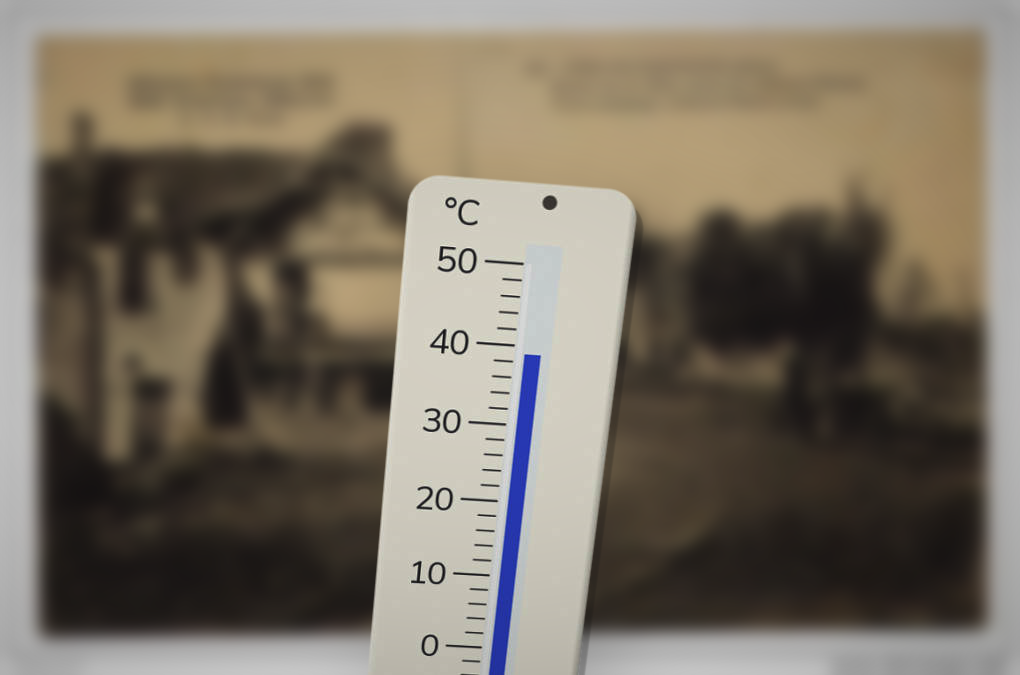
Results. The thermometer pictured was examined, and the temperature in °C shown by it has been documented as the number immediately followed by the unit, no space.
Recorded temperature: 39°C
